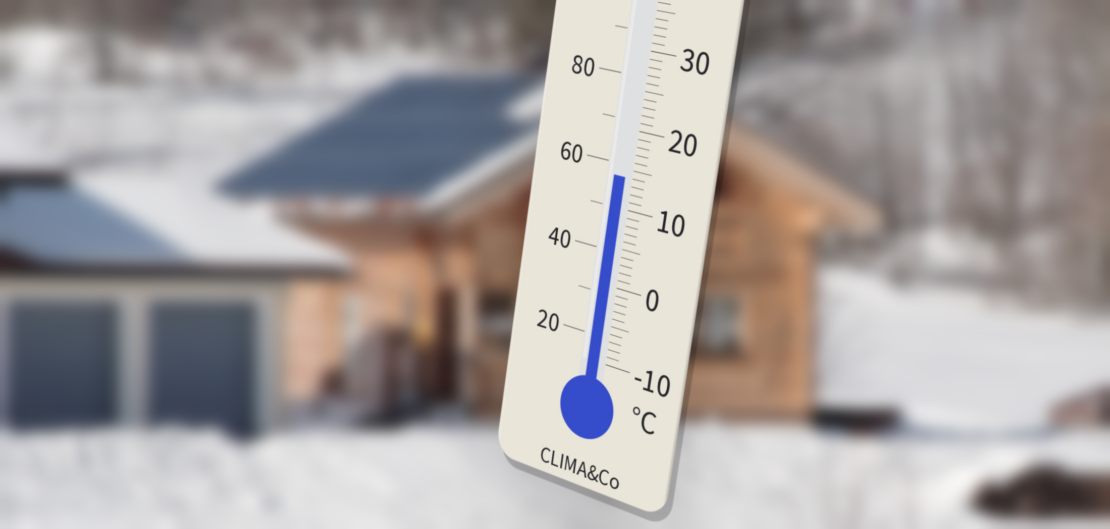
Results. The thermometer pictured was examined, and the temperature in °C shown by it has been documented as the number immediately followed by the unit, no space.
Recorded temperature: 14°C
